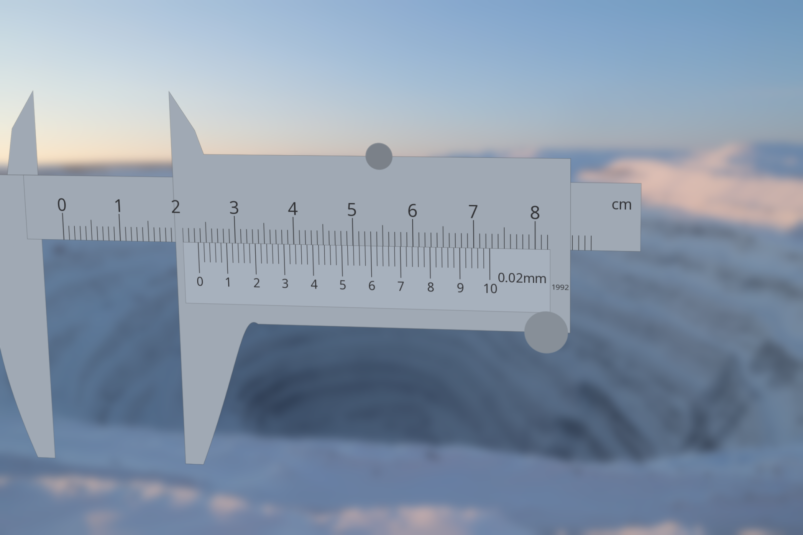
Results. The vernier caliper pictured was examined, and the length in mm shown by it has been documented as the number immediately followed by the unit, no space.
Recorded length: 23.6mm
